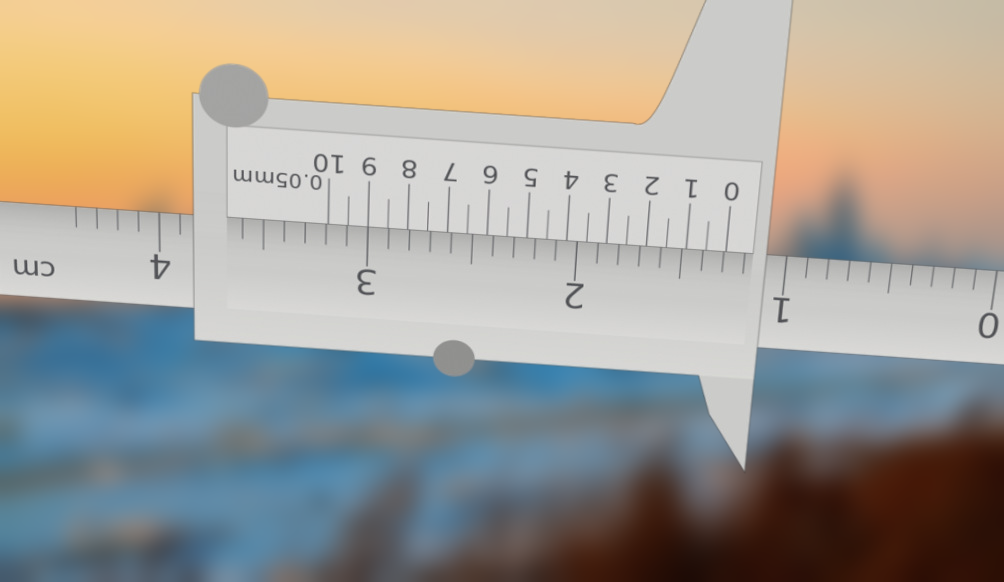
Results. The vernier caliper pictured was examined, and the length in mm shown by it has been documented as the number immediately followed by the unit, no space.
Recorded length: 12.9mm
